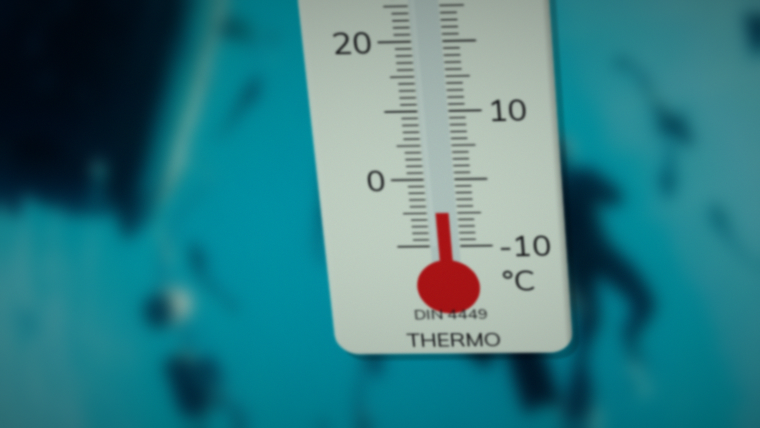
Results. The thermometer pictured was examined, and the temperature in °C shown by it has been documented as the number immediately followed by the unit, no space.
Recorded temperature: -5°C
